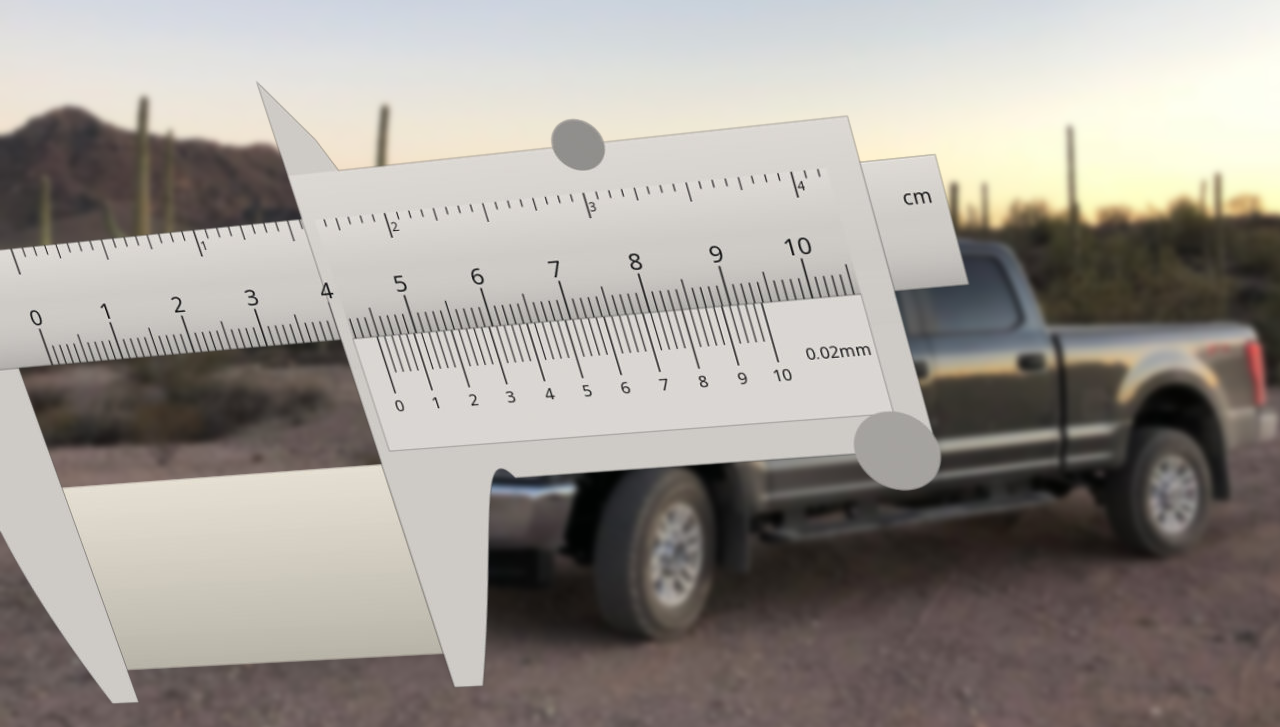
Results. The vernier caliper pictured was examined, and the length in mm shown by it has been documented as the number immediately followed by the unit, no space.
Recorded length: 44.8mm
